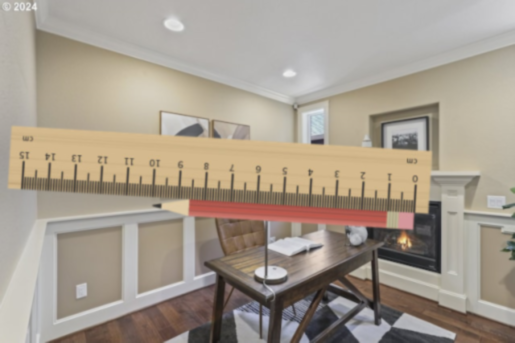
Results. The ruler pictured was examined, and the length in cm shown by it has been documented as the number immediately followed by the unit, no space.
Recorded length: 10cm
